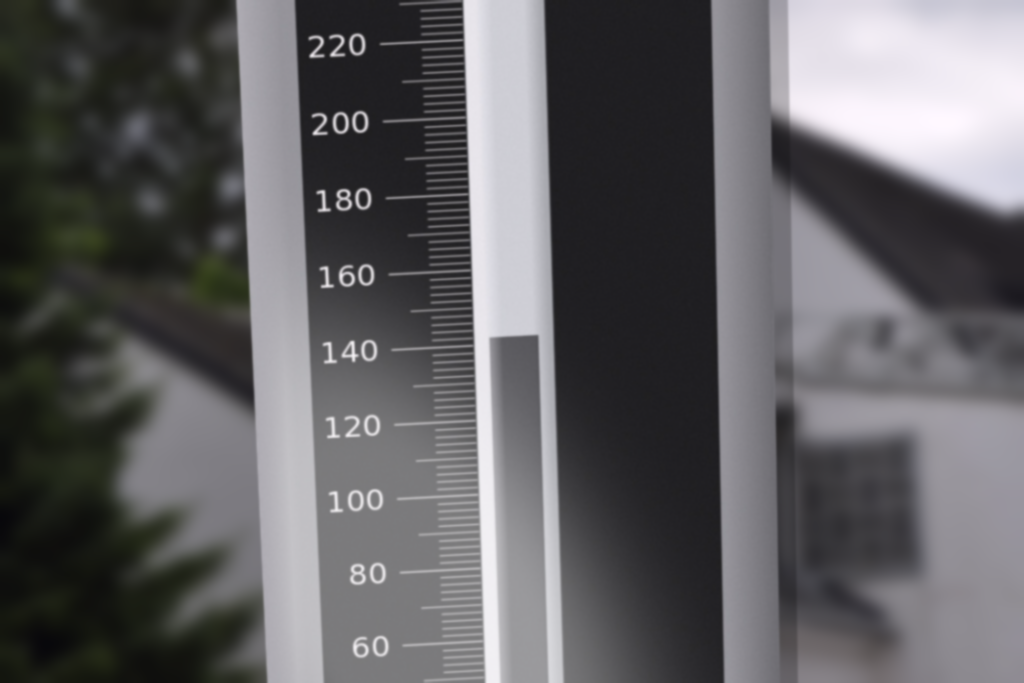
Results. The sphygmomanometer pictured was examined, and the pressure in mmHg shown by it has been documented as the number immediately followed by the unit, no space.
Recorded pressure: 142mmHg
